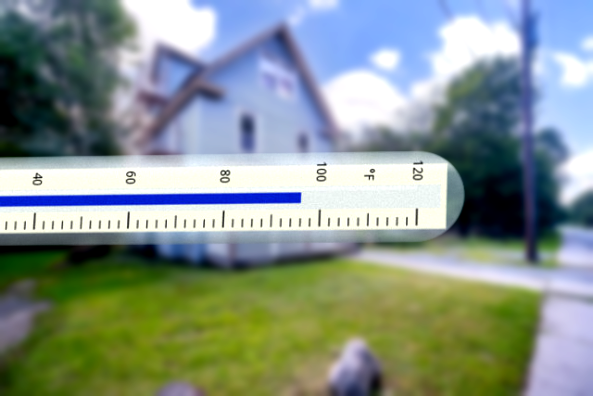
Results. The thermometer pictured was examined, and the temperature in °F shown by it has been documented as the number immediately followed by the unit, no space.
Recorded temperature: 96°F
